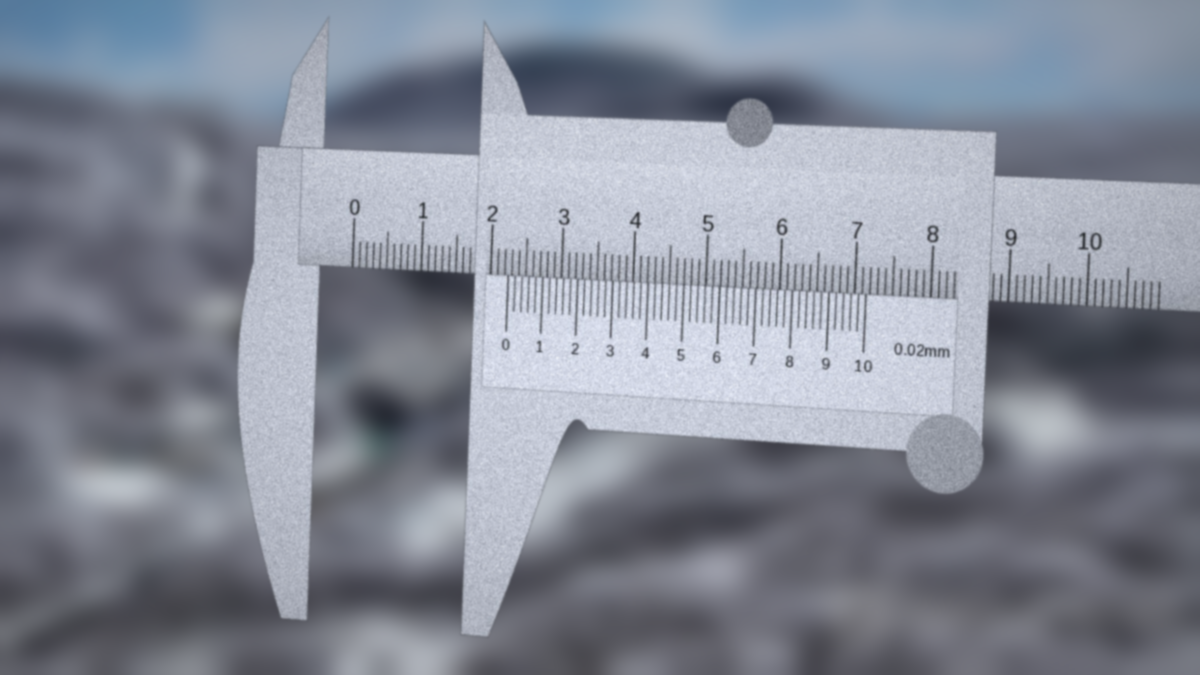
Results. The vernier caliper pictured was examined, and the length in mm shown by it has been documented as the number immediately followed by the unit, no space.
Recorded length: 22.5mm
